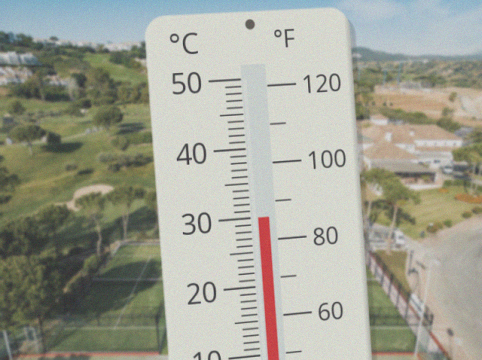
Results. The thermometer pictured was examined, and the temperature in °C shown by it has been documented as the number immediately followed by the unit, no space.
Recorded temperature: 30°C
